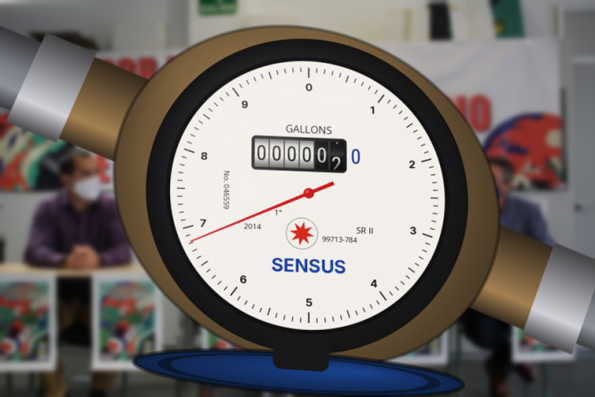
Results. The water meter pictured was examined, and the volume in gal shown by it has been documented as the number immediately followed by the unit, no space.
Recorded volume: 16.8gal
